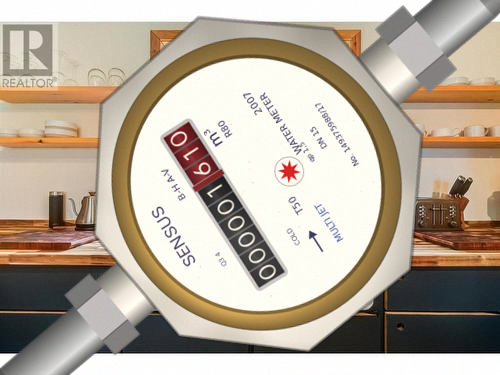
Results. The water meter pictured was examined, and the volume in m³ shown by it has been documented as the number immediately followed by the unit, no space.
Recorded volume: 1.610m³
